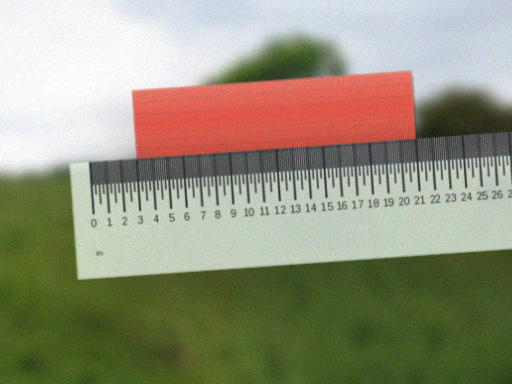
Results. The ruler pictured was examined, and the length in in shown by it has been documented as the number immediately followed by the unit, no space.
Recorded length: 18in
